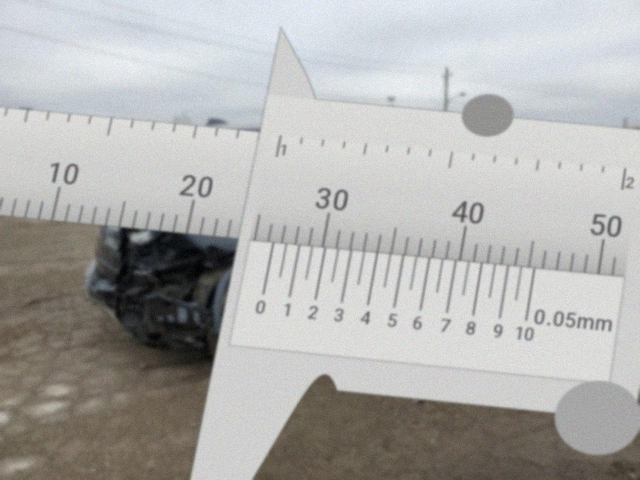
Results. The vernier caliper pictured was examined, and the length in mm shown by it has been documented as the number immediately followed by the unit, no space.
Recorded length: 26.4mm
